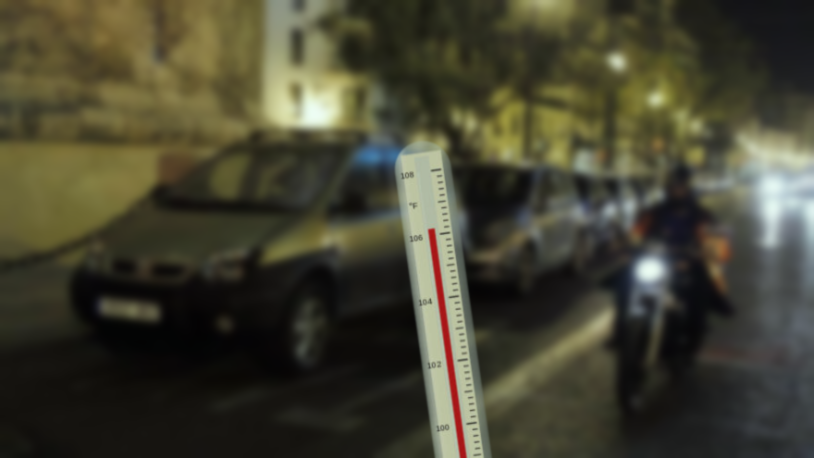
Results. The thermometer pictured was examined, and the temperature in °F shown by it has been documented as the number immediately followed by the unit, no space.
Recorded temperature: 106.2°F
